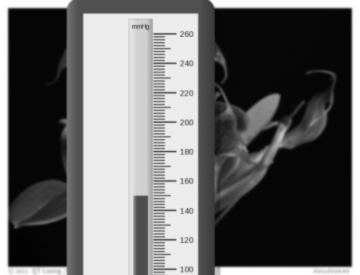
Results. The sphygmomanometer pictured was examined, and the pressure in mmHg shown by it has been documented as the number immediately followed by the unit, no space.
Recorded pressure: 150mmHg
